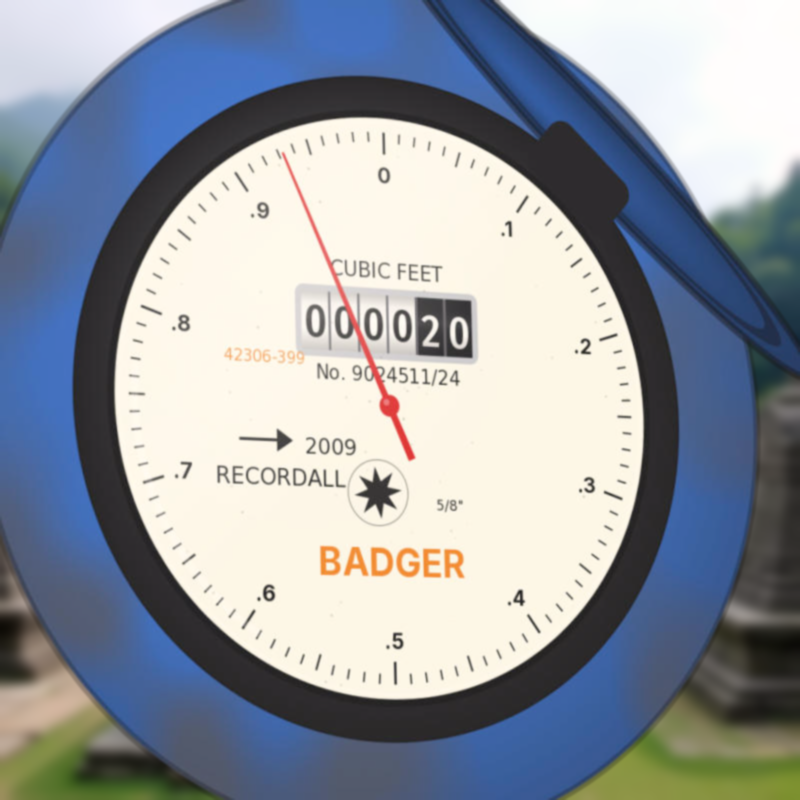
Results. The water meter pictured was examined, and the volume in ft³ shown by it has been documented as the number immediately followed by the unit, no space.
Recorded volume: 19.93ft³
